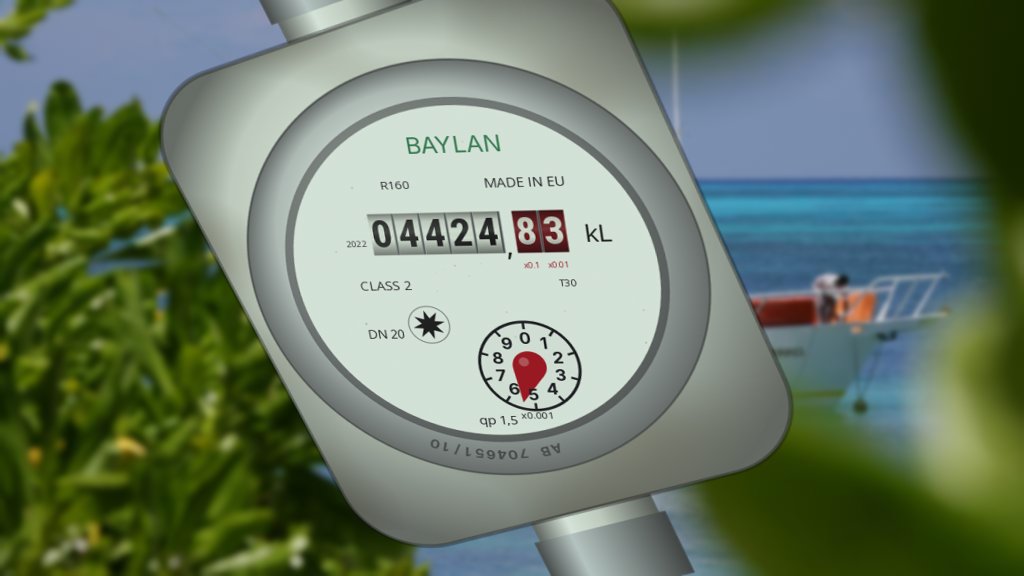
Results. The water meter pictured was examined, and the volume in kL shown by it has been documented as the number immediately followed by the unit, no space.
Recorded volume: 4424.835kL
